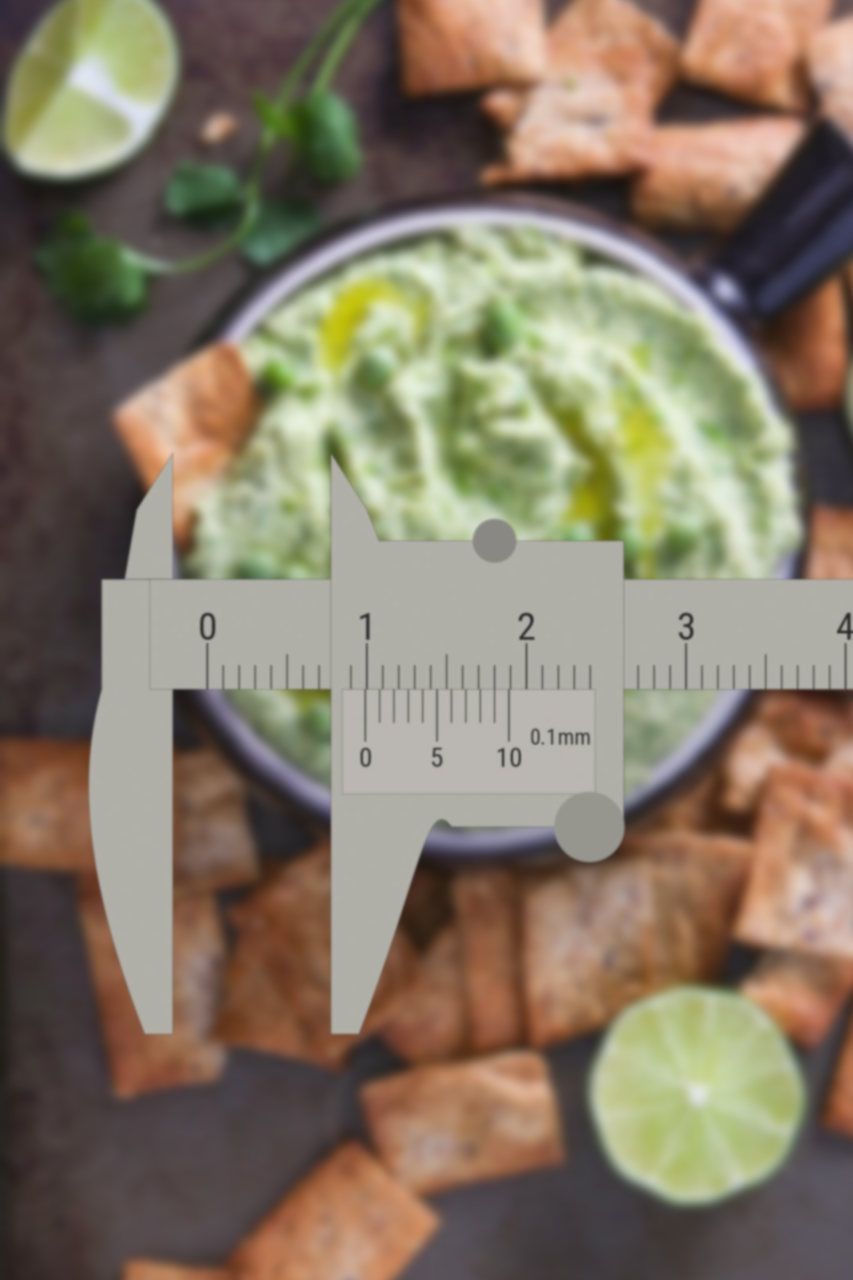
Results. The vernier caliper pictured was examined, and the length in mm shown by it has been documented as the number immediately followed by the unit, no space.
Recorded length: 9.9mm
